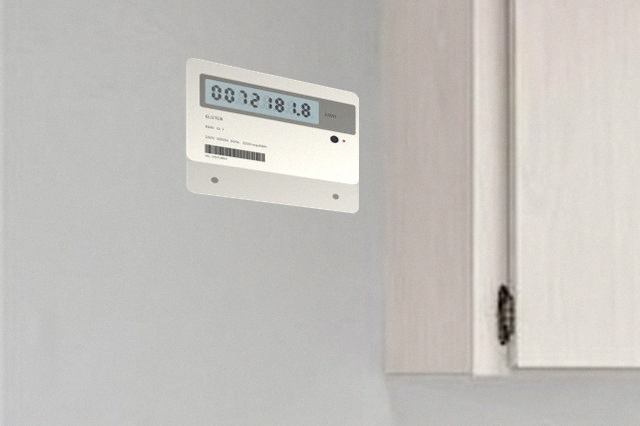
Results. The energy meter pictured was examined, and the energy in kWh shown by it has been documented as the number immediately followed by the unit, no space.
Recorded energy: 72181.8kWh
